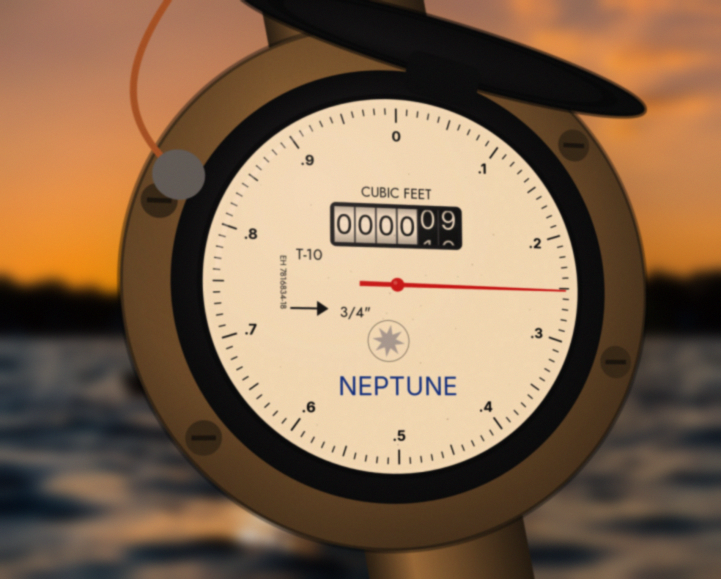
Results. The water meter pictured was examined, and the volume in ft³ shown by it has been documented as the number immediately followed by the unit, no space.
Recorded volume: 9.25ft³
